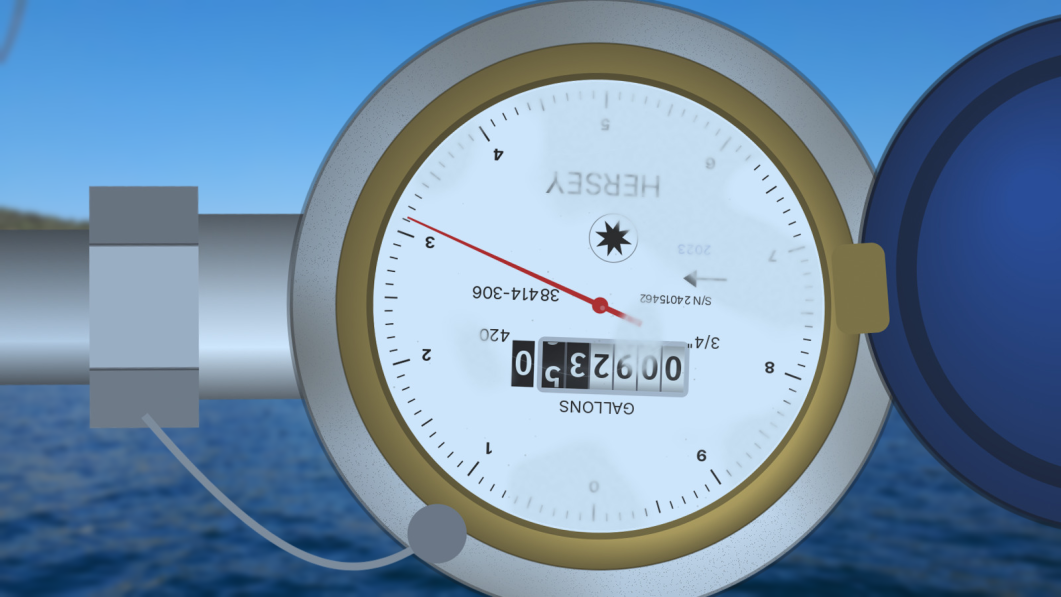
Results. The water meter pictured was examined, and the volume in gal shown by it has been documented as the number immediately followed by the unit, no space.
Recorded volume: 92353.1gal
